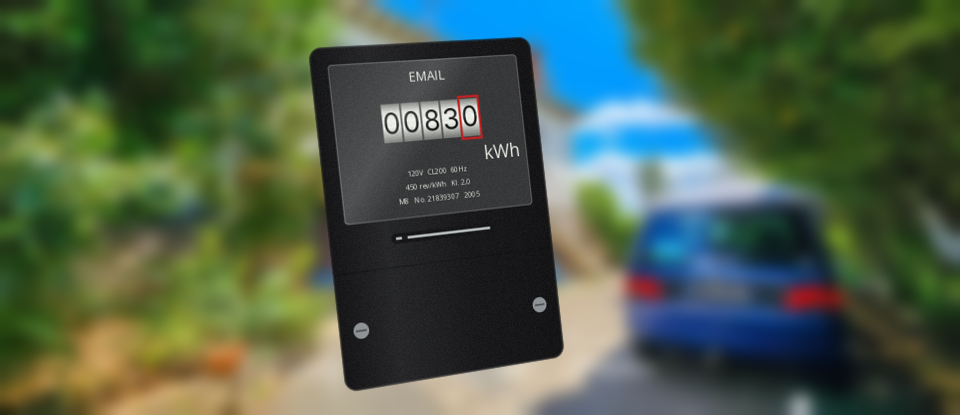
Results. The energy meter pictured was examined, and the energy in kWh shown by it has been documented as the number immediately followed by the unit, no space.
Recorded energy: 83.0kWh
